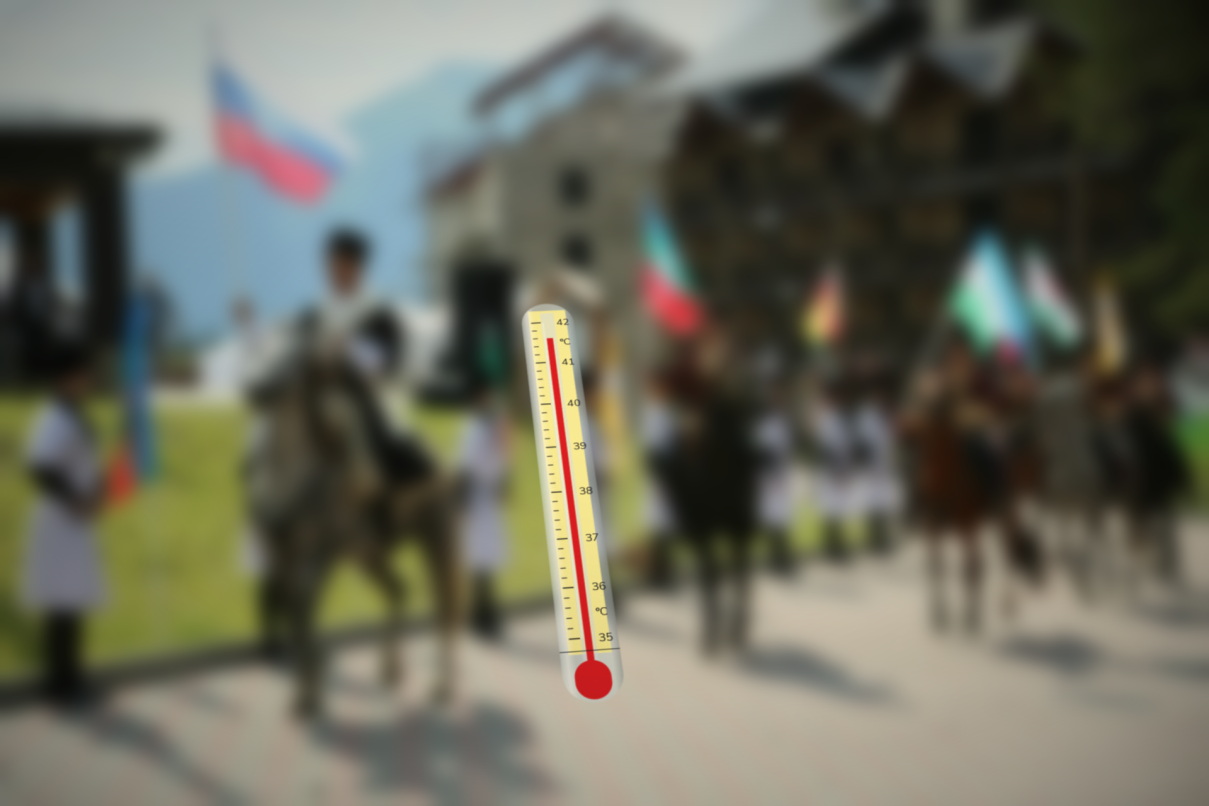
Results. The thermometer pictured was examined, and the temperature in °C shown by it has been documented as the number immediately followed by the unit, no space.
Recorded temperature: 41.6°C
